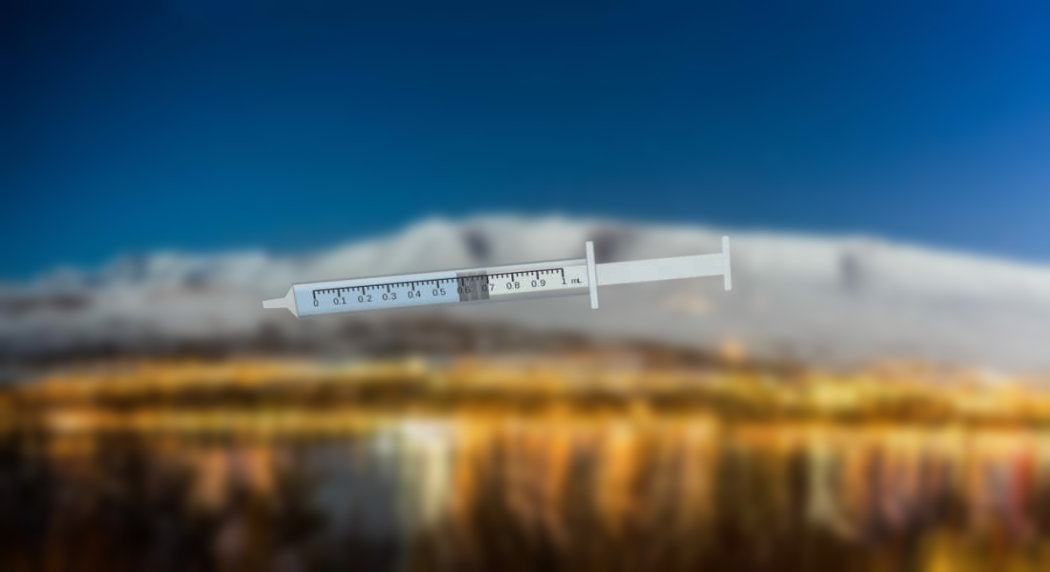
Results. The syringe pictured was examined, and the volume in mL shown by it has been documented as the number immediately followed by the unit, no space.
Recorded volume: 0.58mL
